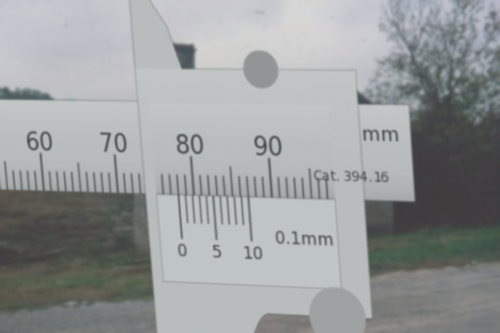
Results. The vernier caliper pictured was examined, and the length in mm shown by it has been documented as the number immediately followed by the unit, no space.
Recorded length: 78.0mm
